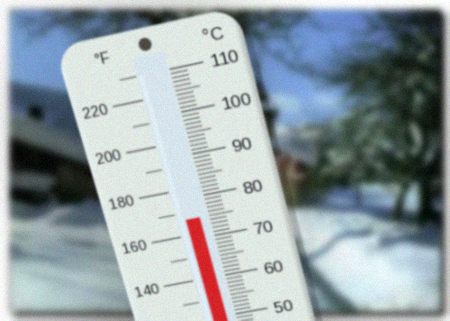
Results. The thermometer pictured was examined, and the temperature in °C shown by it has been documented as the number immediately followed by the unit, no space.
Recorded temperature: 75°C
